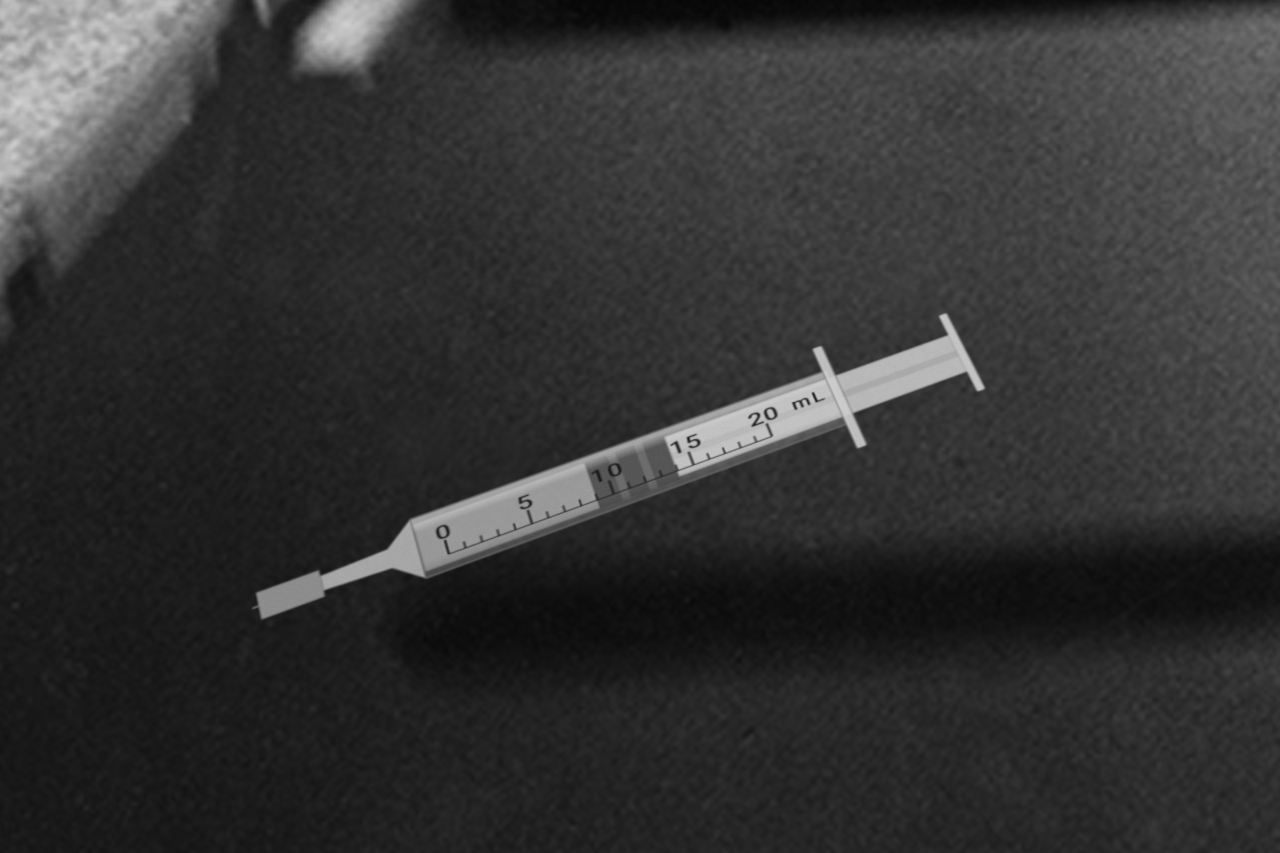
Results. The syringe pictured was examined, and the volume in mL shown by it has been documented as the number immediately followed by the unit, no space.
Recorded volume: 9mL
